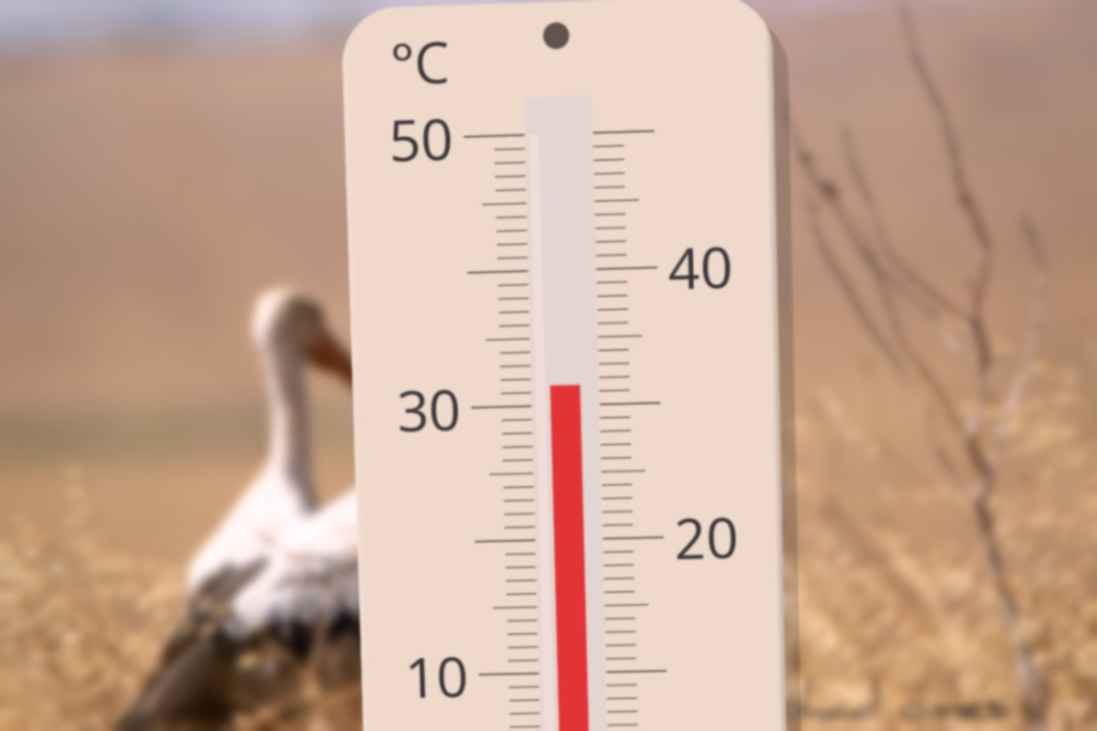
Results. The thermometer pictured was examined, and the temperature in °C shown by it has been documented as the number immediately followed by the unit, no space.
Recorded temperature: 31.5°C
